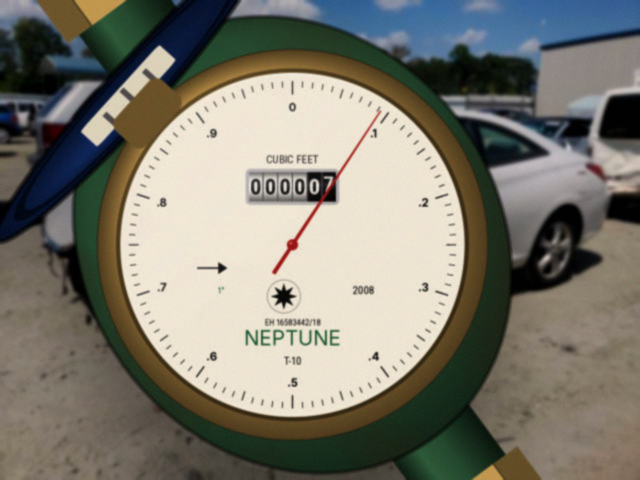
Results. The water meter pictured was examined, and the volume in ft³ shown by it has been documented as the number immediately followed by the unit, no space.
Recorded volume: 7.09ft³
